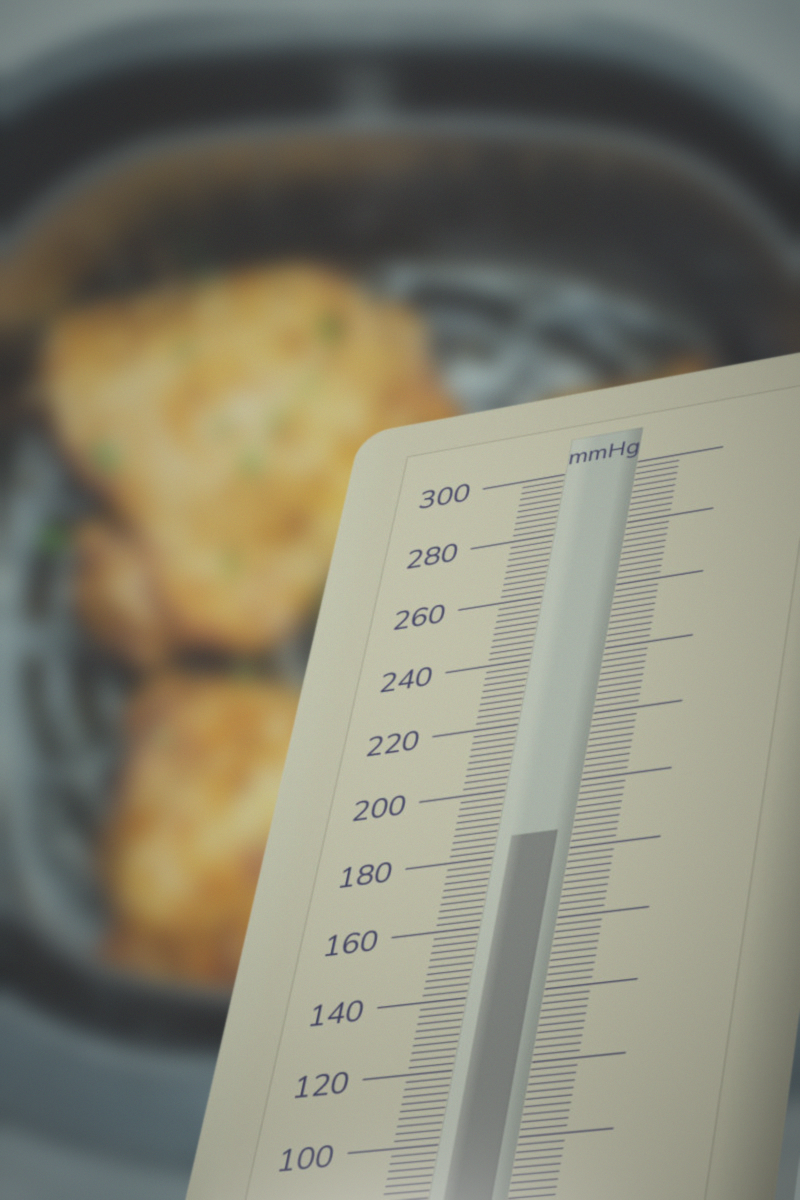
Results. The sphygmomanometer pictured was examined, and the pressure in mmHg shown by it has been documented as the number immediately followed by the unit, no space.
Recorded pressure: 186mmHg
